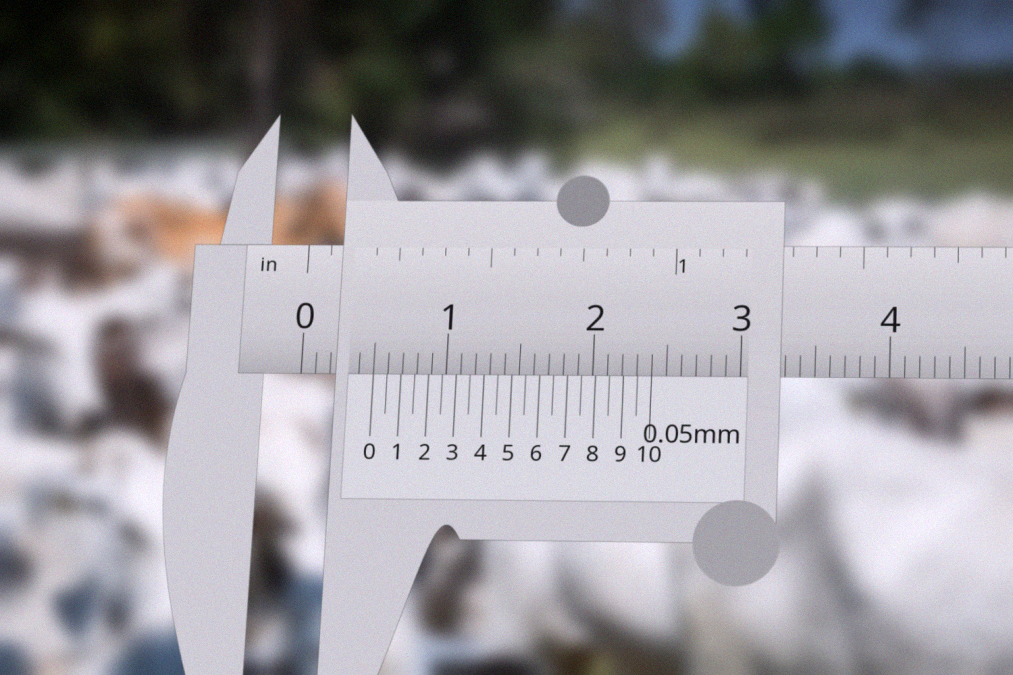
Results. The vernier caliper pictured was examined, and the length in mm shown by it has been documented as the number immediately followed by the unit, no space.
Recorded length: 5.0mm
